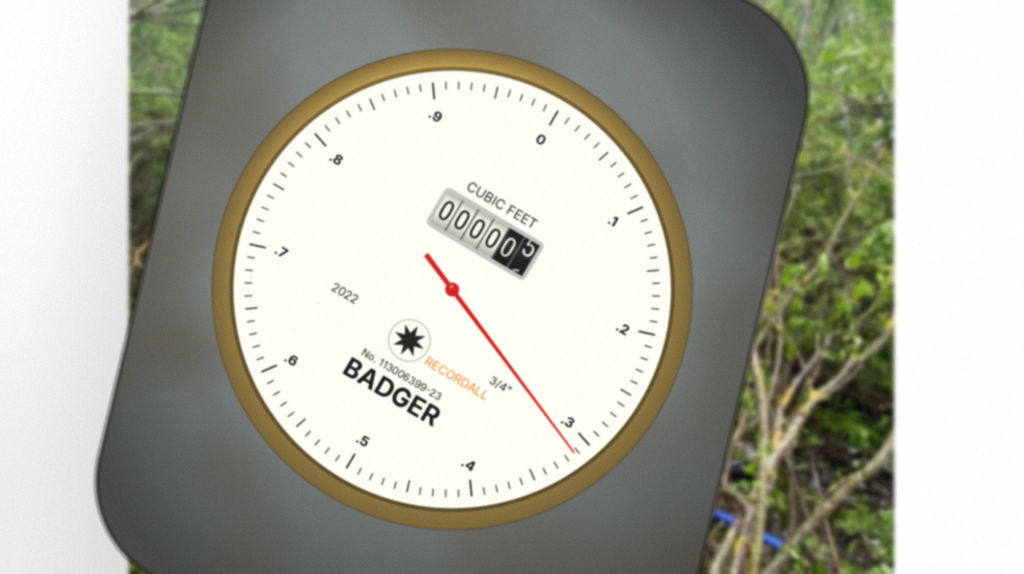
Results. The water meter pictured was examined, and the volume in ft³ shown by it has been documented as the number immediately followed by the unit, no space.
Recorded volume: 5.31ft³
